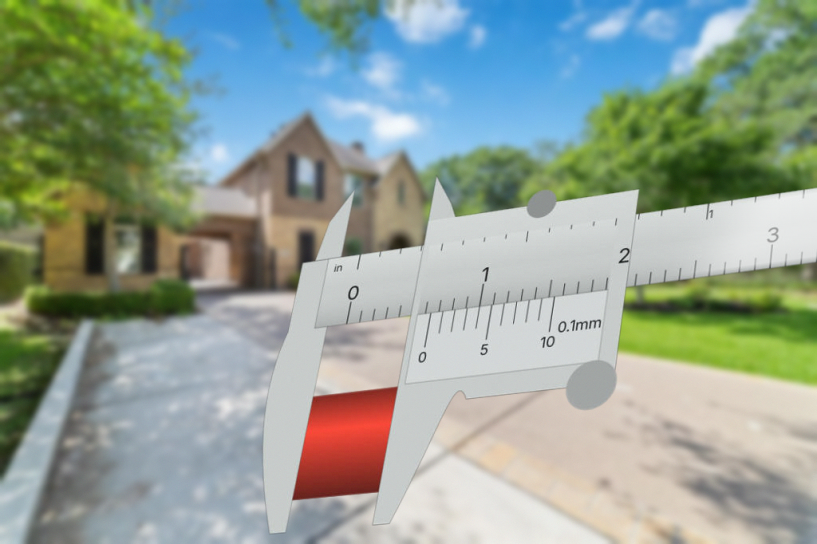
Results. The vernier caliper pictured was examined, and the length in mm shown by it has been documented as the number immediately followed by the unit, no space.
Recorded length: 6.4mm
